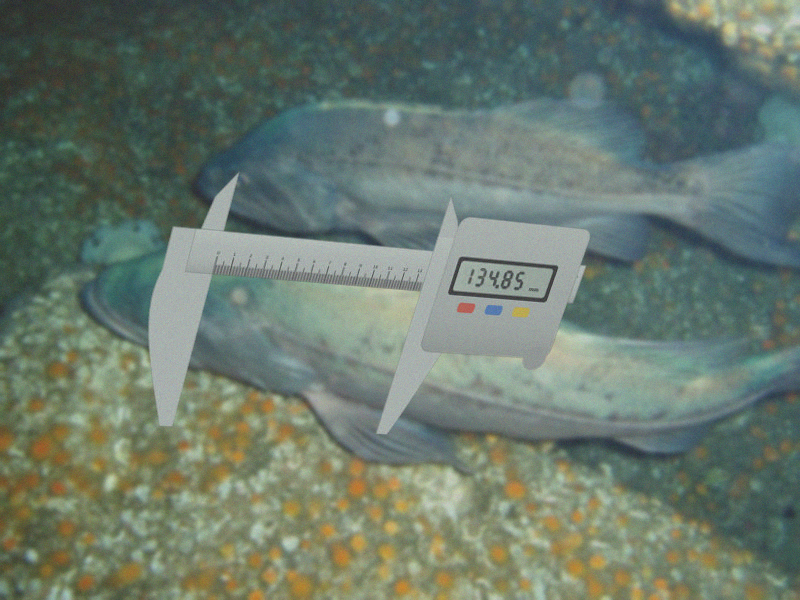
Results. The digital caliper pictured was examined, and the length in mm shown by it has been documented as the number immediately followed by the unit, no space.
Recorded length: 134.85mm
